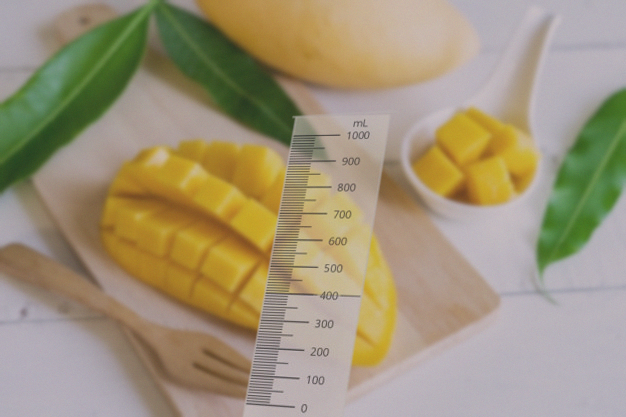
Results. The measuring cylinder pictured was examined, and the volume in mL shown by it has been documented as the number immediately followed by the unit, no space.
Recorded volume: 400mL
